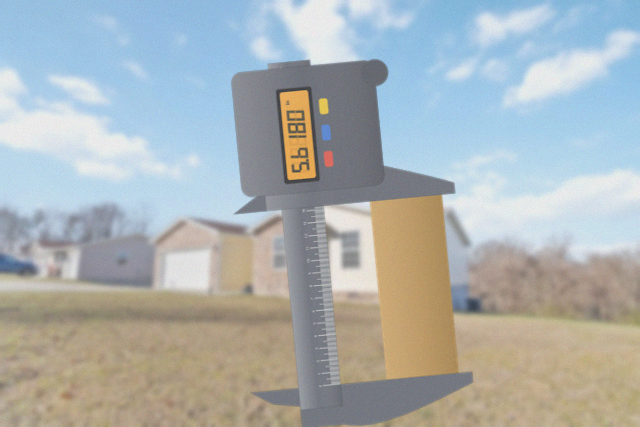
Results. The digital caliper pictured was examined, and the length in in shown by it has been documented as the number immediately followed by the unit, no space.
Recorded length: 5.6180in
